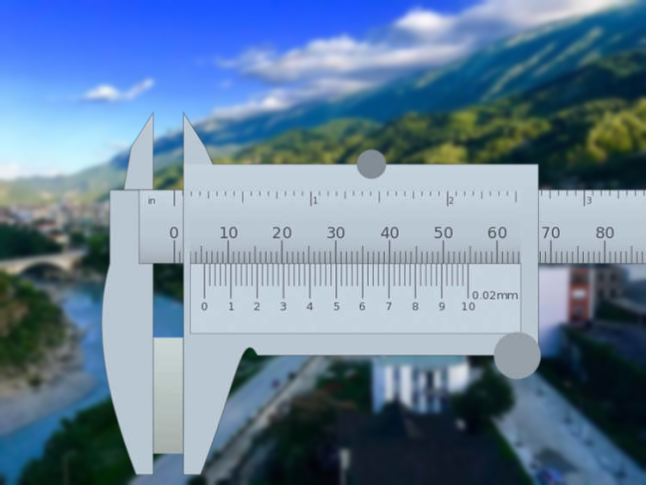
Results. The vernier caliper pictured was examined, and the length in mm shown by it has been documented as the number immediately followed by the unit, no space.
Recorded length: 5.6mm
